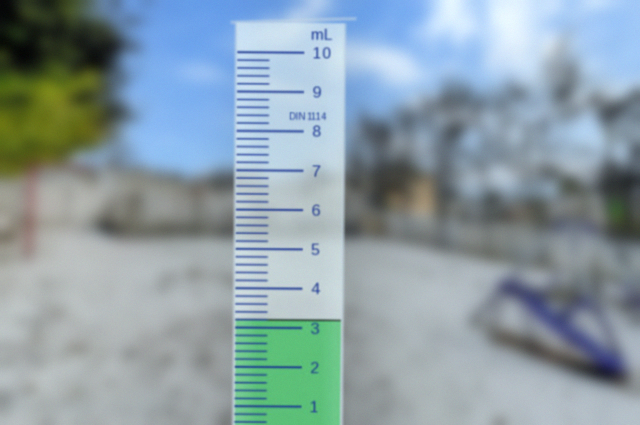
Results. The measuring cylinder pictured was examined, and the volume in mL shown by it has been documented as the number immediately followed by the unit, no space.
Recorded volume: 3.2mL
